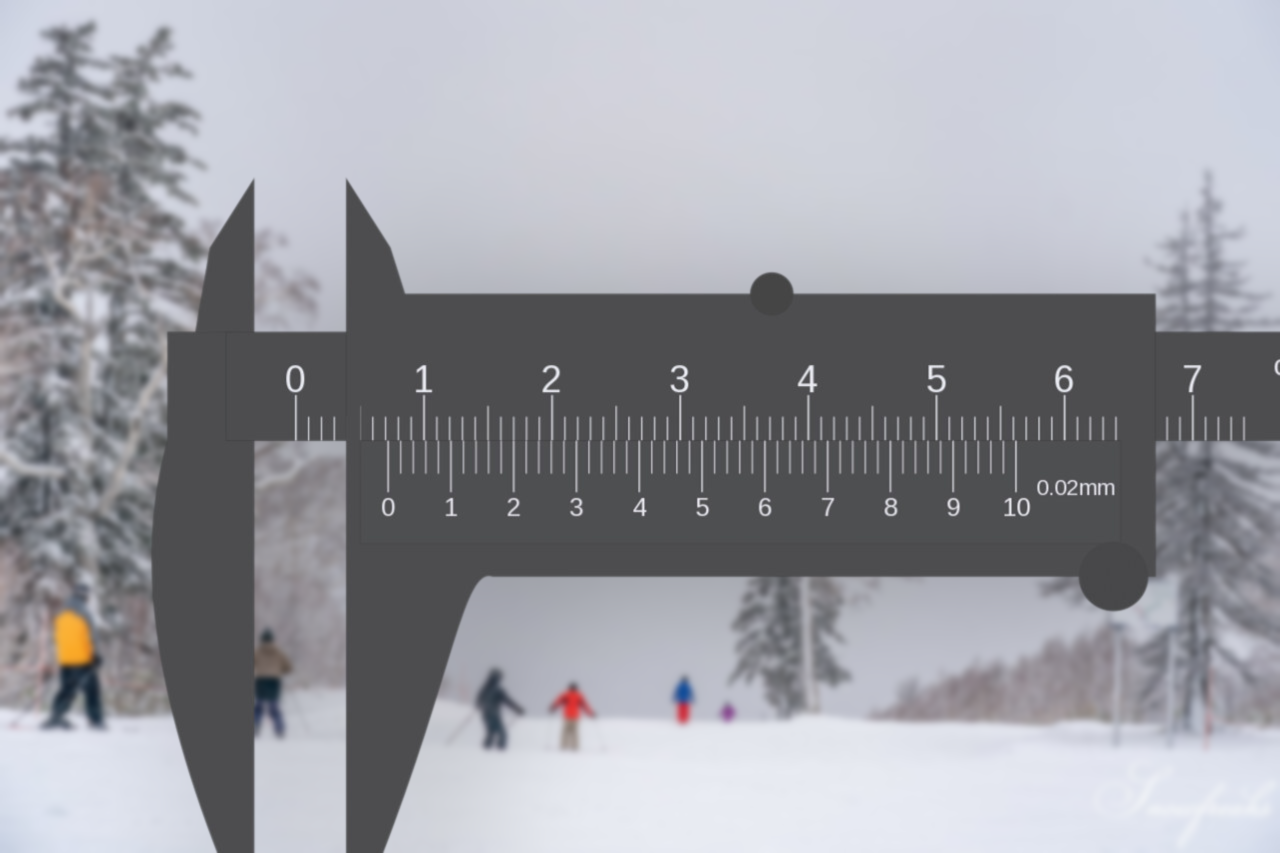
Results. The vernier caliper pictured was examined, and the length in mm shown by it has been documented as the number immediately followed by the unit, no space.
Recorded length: 7.2mm
